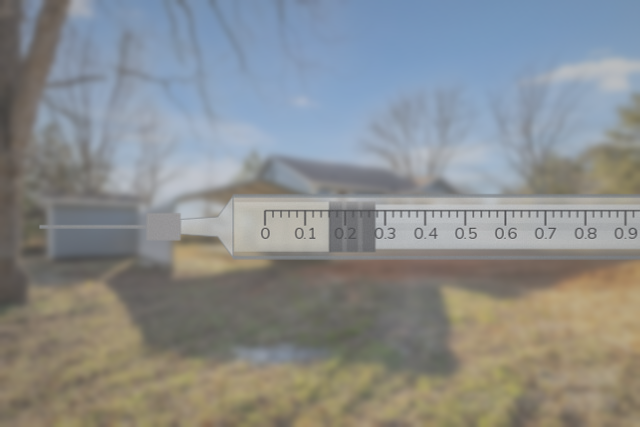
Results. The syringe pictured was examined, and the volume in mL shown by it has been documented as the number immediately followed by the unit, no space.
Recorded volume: 0.16mL
